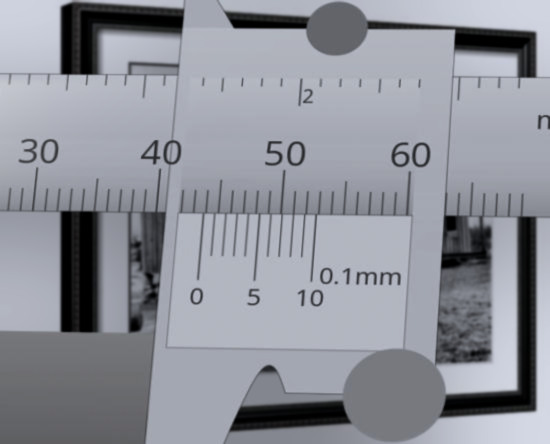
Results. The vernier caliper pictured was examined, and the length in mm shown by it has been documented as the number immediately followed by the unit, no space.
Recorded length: 43.8mm
